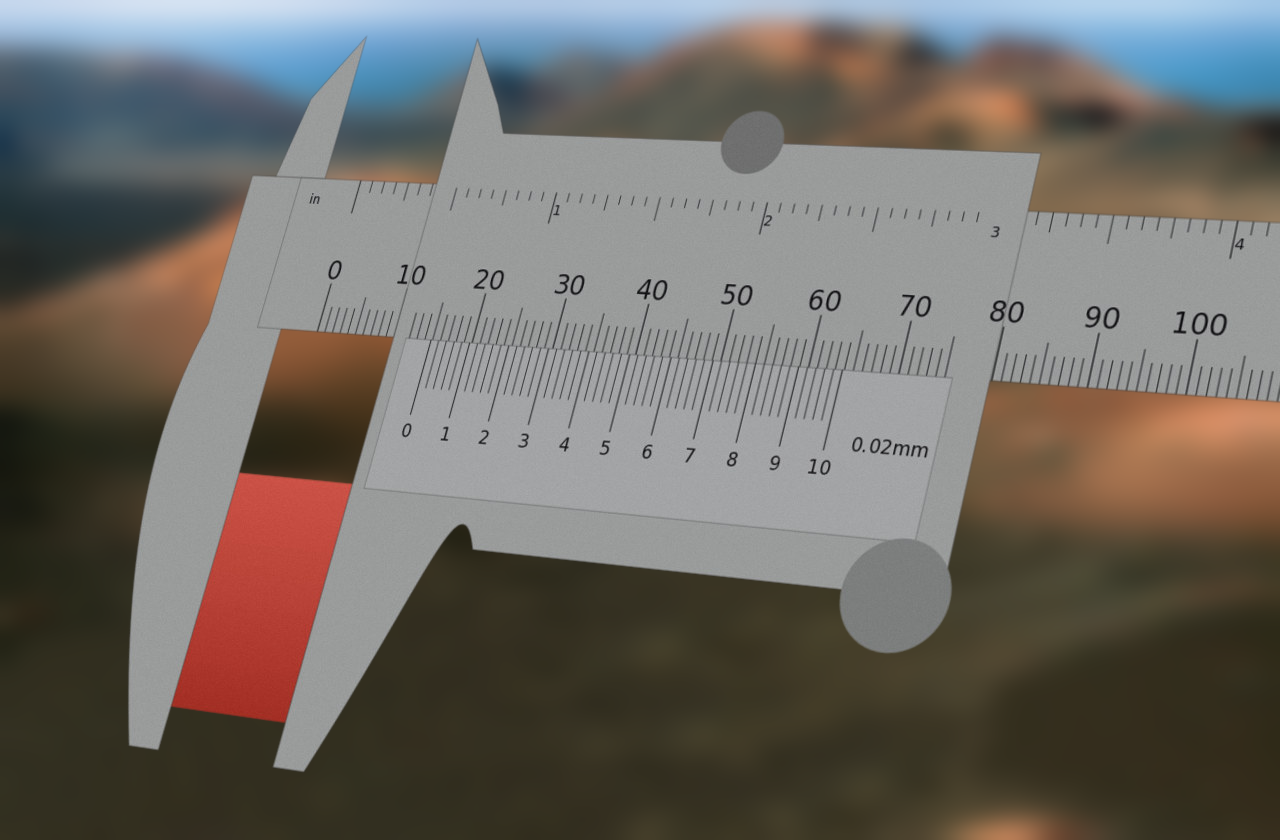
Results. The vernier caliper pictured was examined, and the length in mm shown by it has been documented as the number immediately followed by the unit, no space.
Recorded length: 14.8mm
